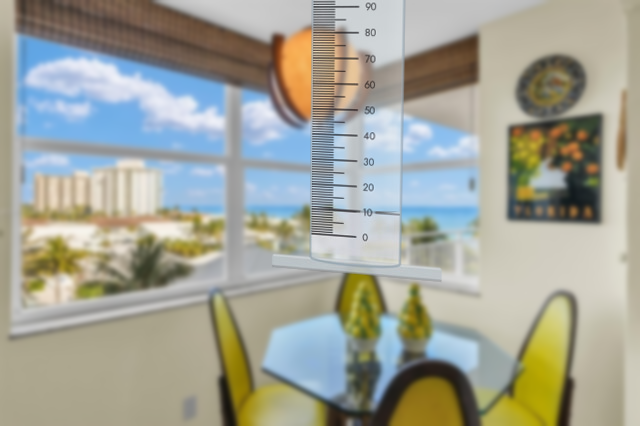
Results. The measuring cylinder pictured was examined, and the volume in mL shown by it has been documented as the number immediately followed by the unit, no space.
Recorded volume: 10mL
